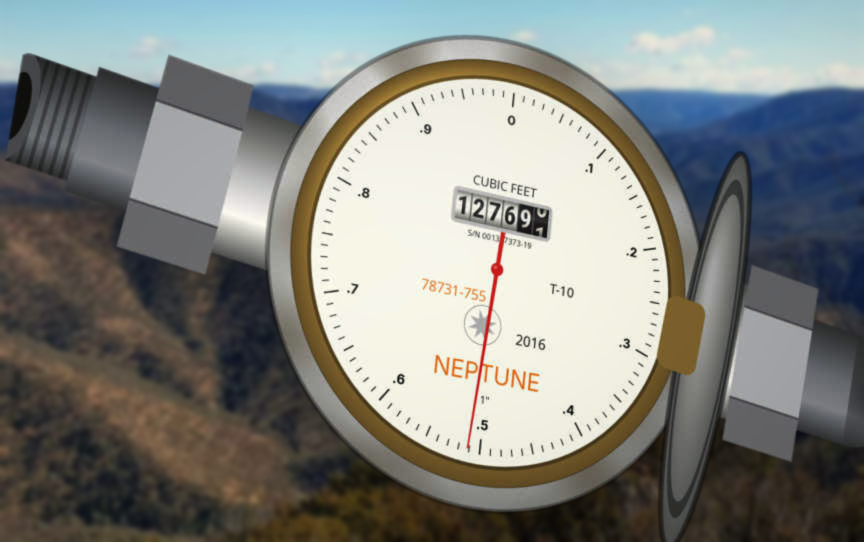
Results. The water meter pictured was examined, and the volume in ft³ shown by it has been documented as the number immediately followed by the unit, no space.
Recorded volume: 127690.51ft³
